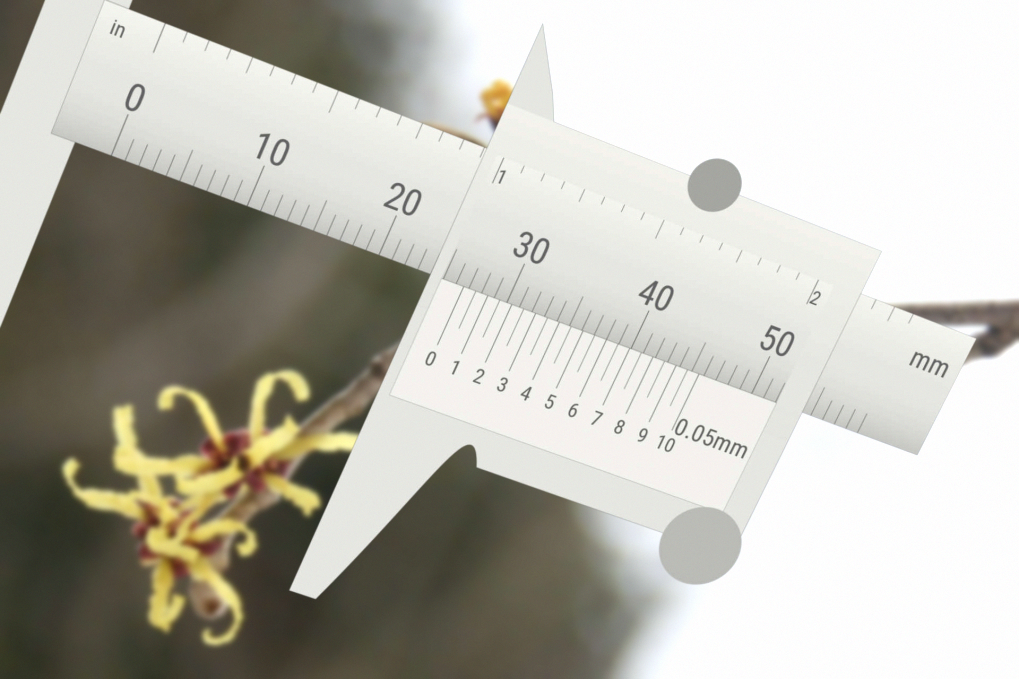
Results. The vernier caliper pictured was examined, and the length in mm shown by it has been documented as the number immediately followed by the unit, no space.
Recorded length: 26.6mm
